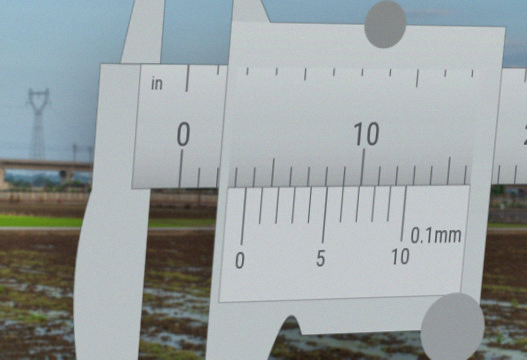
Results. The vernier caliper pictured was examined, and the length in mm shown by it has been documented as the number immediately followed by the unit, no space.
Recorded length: 3.6mm
